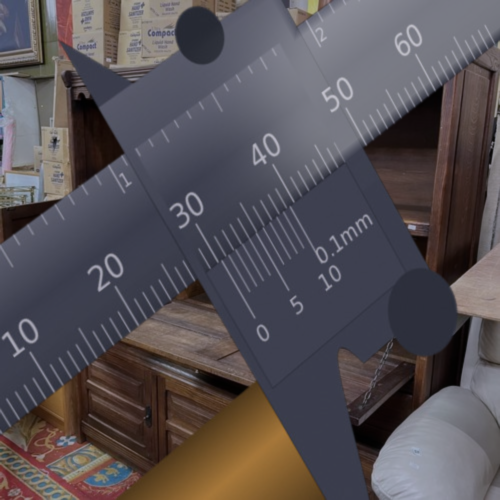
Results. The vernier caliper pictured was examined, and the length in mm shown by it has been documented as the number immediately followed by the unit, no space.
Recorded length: 30.4mm
